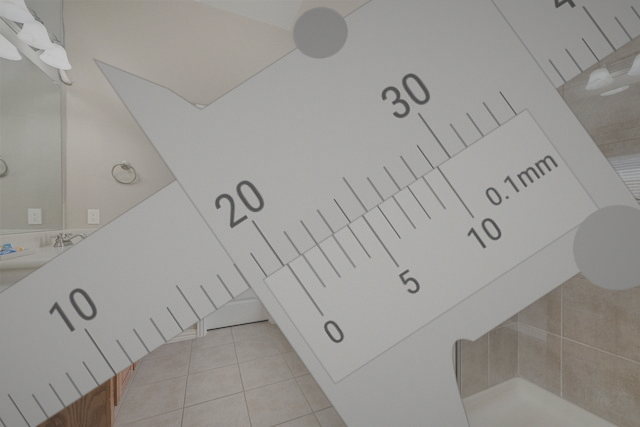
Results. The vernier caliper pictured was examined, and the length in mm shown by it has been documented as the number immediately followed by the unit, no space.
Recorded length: 20.2mm
